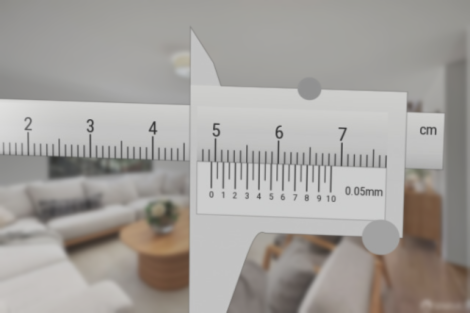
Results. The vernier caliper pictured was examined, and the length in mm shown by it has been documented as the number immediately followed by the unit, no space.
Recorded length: 49.4mm
